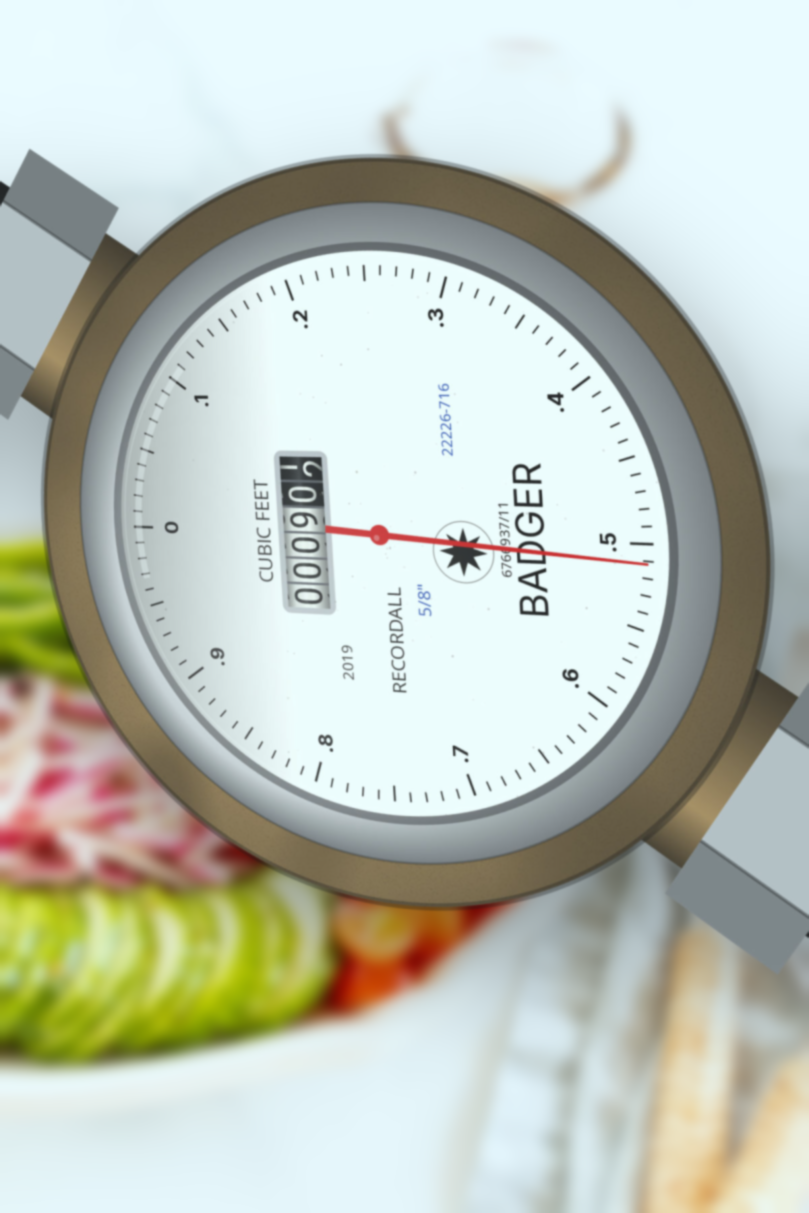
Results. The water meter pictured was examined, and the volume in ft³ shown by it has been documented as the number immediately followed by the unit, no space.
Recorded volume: 901.51ft³
